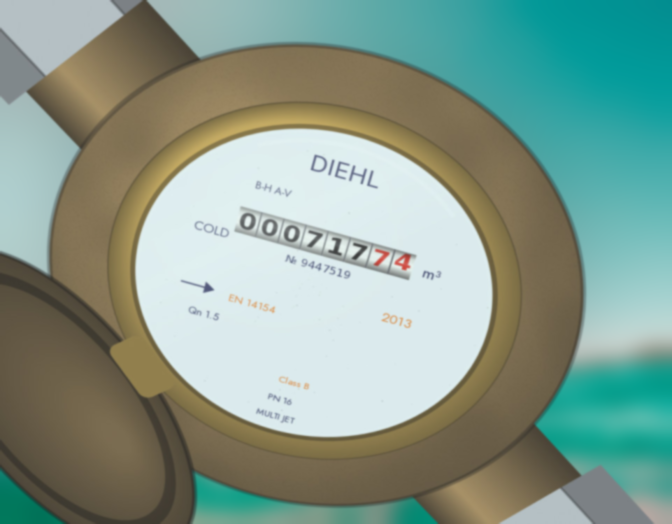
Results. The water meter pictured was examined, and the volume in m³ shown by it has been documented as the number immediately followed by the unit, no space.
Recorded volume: 717.74m³
